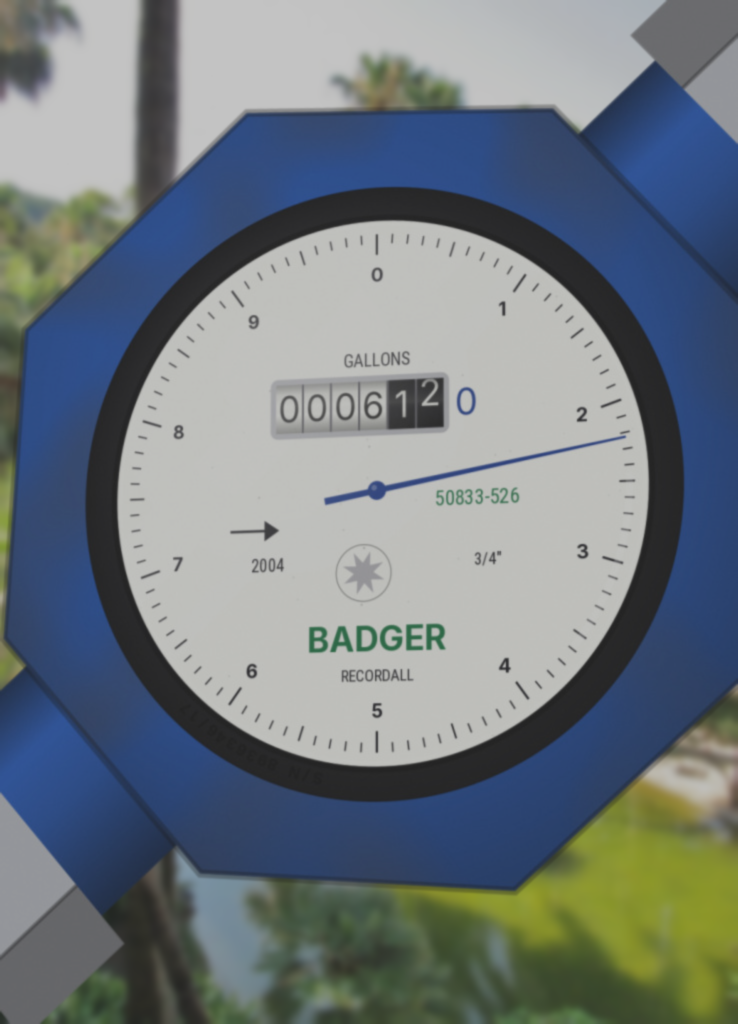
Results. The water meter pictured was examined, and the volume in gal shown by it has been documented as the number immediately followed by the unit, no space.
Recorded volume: 6122.2gal
